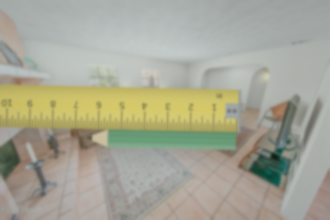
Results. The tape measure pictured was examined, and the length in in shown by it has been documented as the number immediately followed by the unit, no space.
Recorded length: 6.5in
